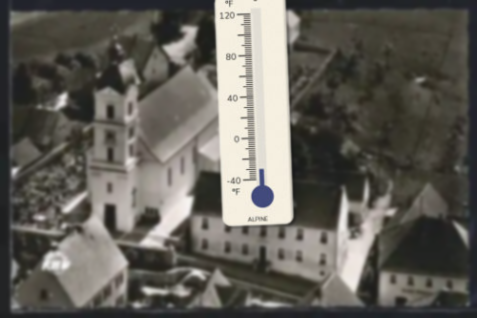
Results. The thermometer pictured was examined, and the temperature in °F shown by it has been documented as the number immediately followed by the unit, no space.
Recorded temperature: -30°F
